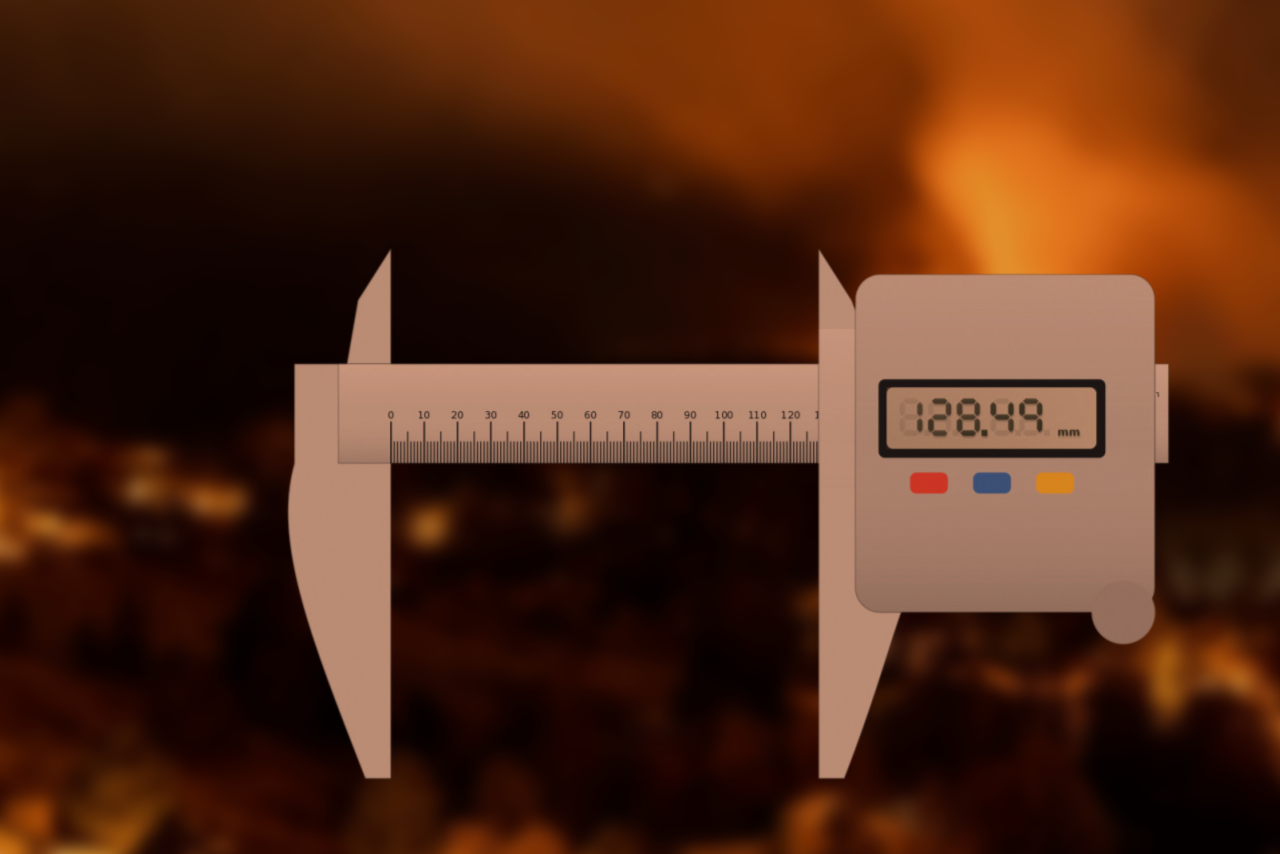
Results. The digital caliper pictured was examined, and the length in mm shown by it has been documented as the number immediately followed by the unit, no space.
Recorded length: 128.49mm
